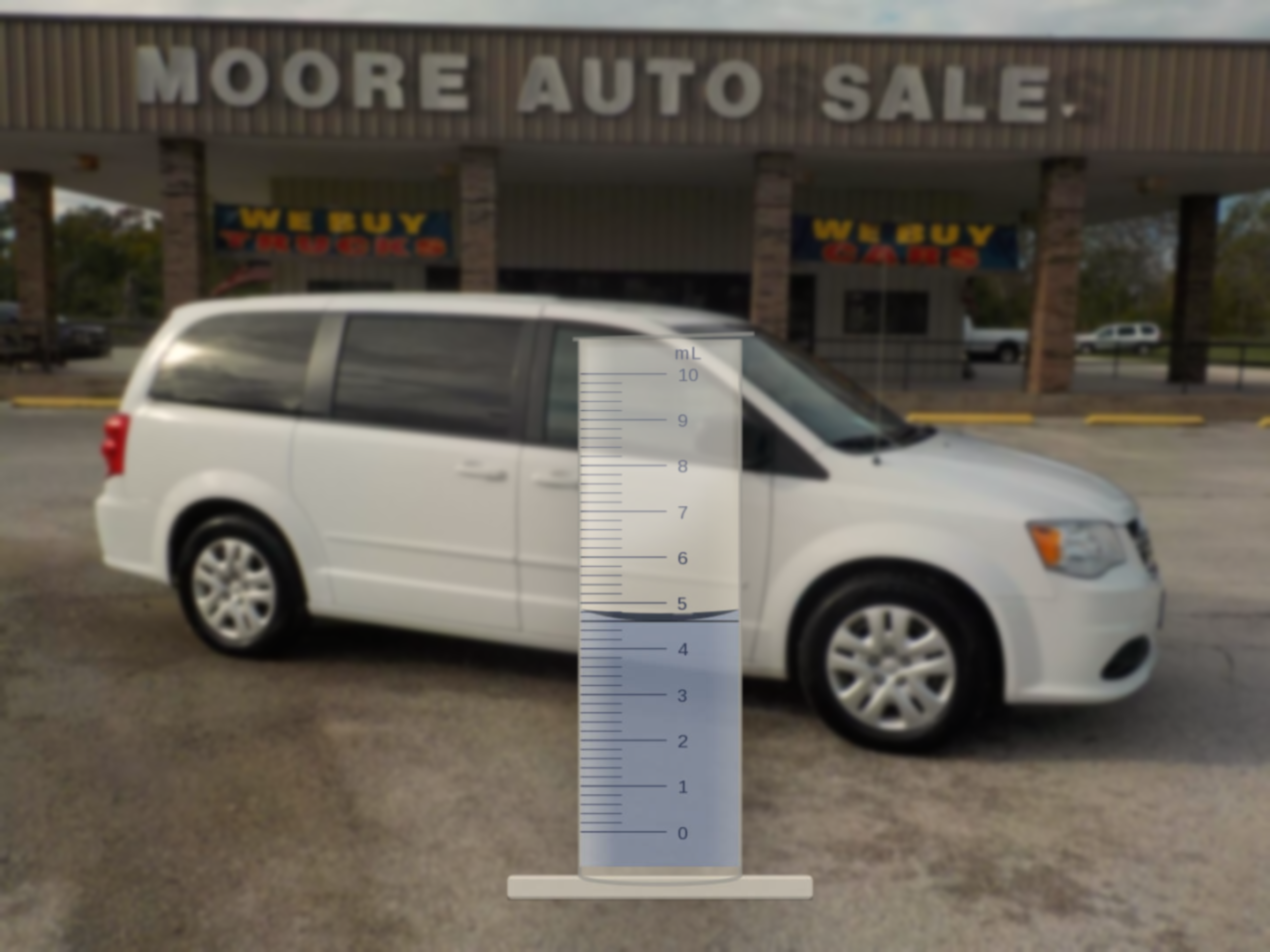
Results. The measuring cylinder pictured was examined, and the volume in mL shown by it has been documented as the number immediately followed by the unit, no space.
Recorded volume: 4.6mL
